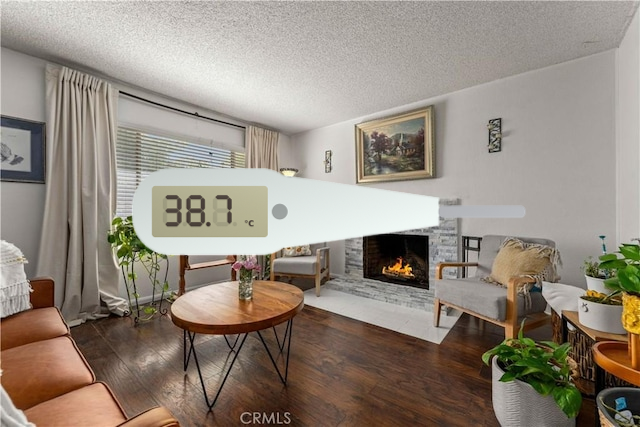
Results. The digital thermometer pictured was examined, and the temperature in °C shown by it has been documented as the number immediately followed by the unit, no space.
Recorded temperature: 38.7°C
